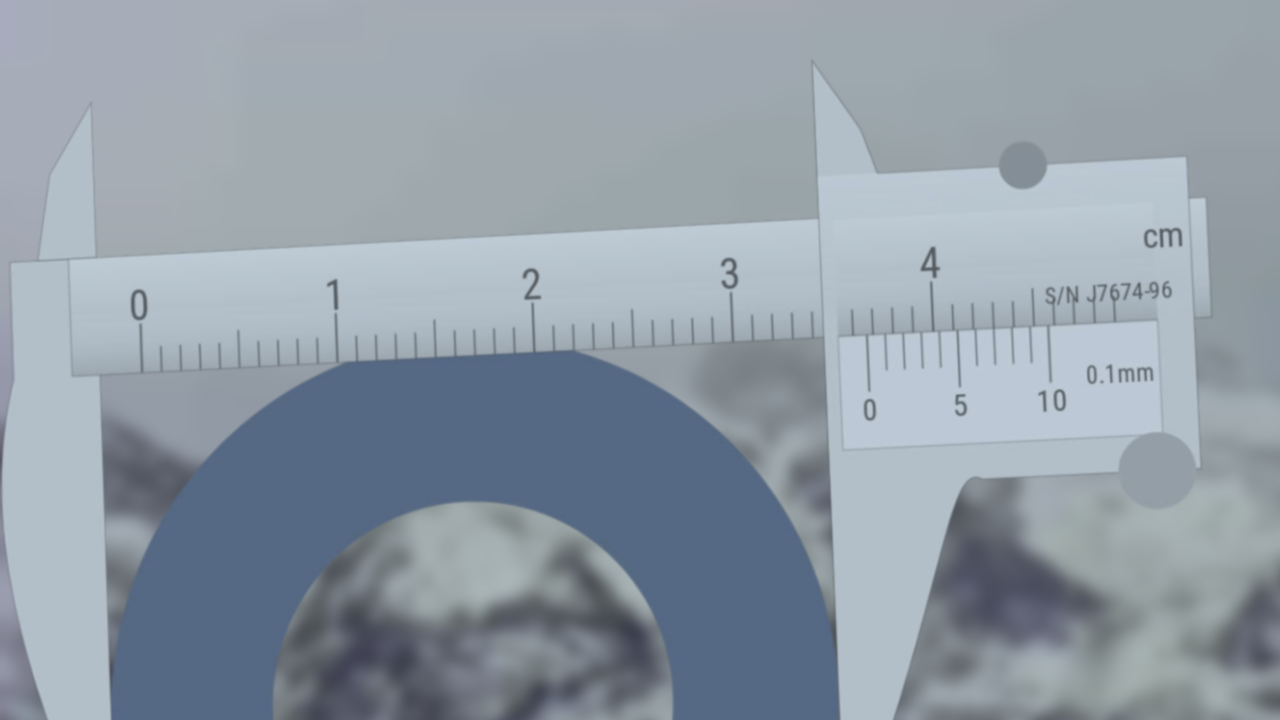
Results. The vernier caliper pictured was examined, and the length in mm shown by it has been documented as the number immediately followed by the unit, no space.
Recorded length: 36.7mm
